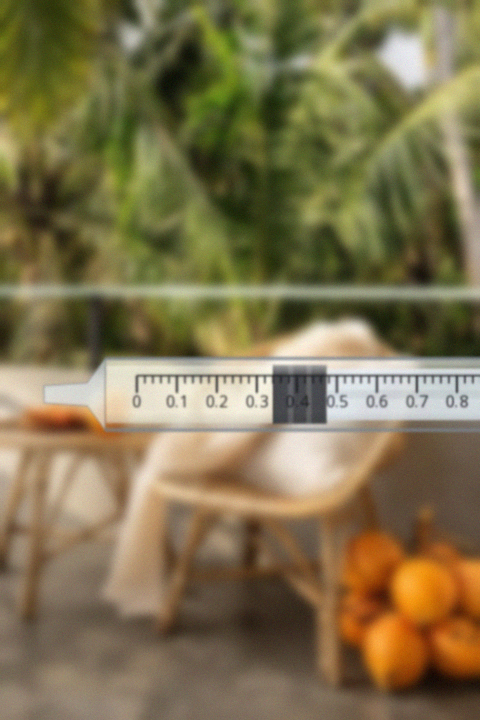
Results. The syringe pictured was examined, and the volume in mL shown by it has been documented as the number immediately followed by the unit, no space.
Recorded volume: 0.34mL
